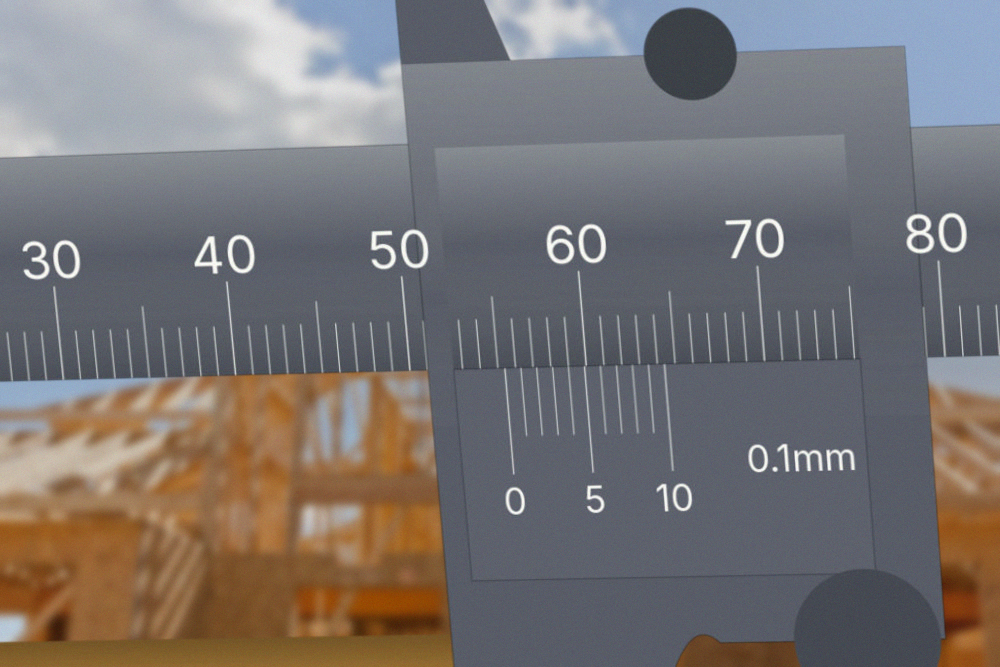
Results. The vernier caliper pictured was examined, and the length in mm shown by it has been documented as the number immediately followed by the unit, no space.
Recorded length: 55.4mm
